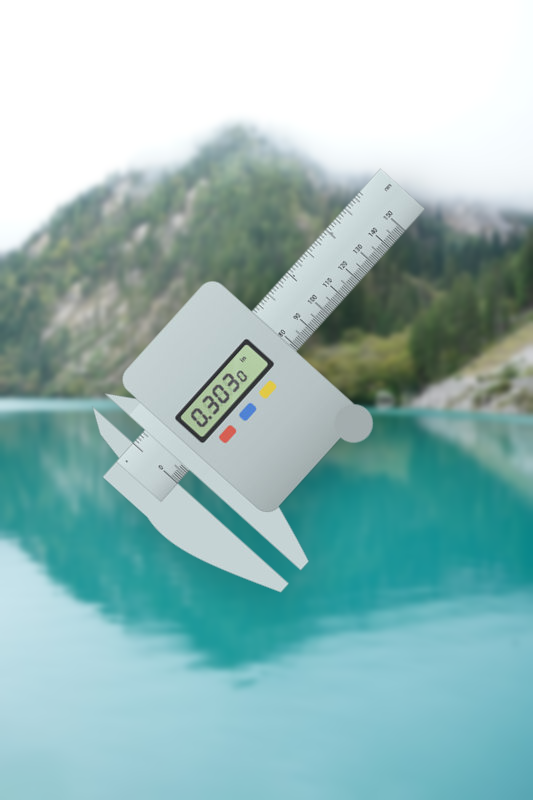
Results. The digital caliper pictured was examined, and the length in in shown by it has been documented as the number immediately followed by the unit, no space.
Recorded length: 0.3030in
